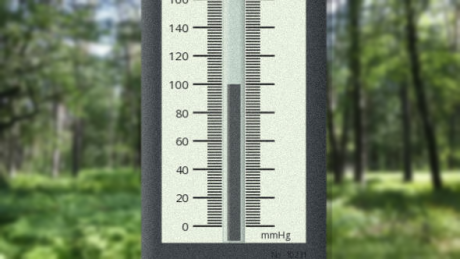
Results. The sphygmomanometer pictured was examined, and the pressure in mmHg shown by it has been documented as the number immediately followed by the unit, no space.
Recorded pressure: 100mmHg
